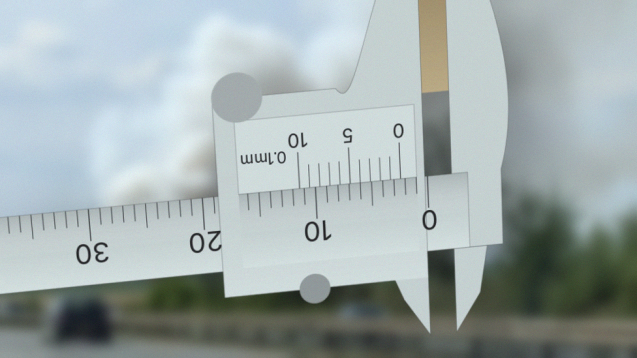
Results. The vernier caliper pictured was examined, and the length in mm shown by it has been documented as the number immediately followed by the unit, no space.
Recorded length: 2.4mm
